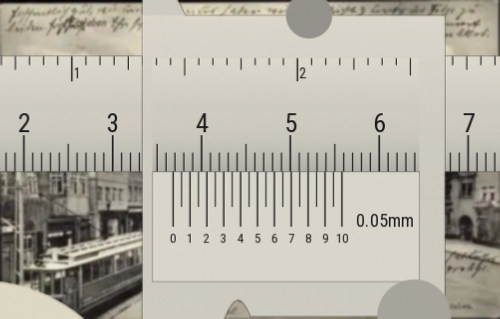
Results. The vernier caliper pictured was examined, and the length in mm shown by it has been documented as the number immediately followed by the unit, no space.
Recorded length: 36.8mm
